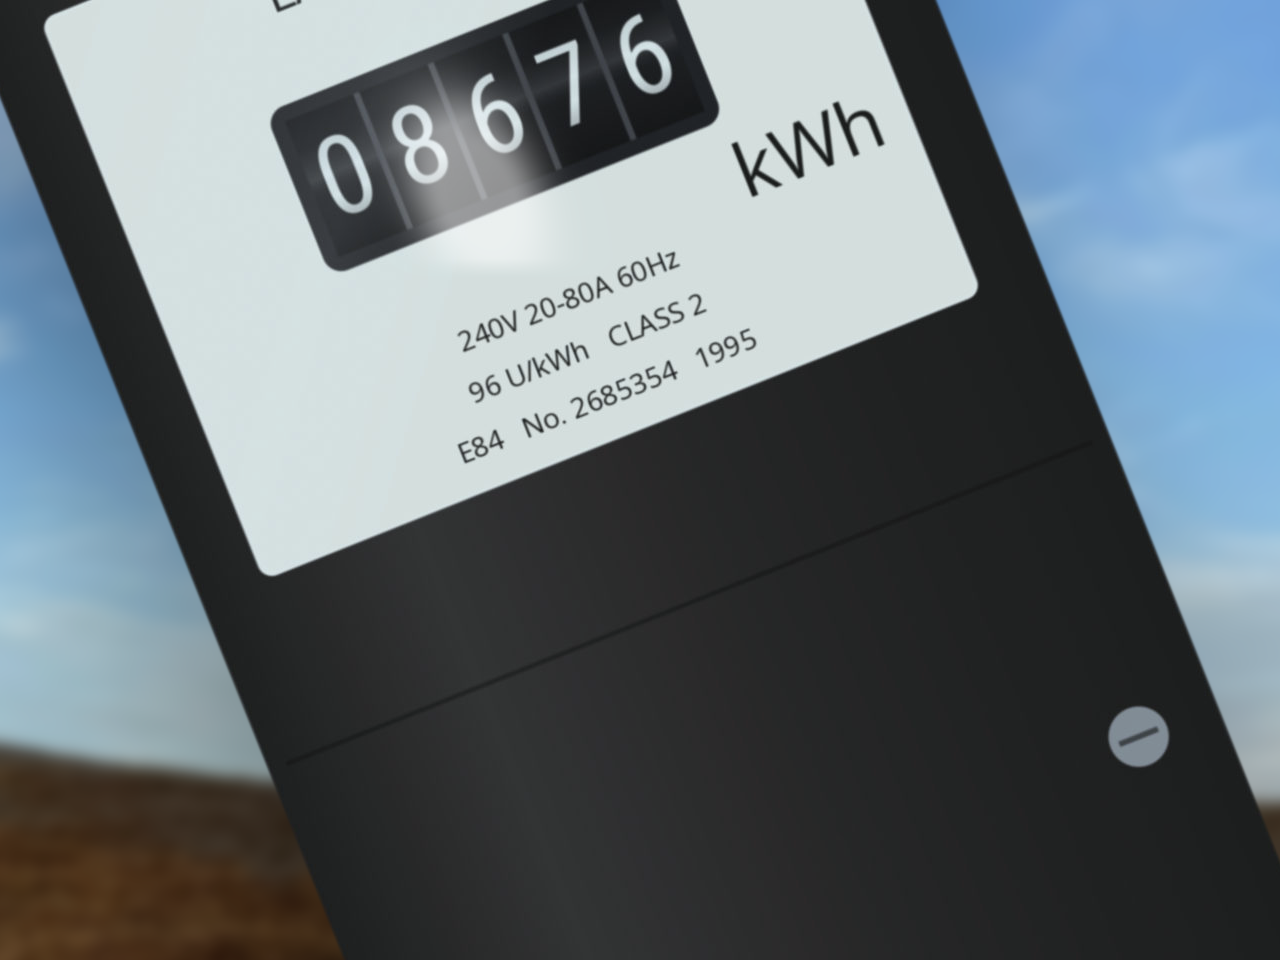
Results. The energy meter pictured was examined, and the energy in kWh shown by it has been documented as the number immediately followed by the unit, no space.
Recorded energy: 8676kWh
